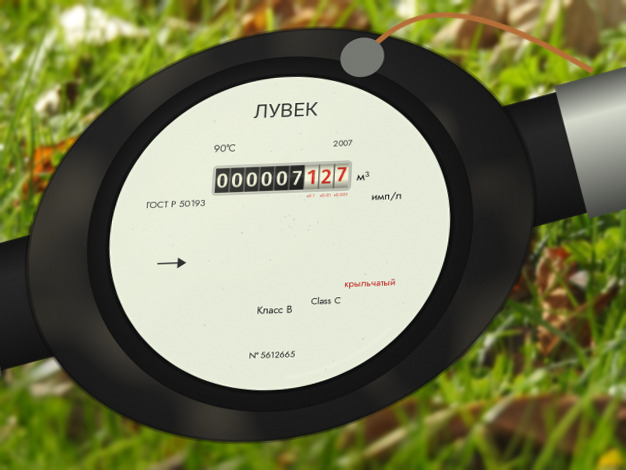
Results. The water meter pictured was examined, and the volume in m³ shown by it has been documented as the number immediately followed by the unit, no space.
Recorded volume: 7.127m³
